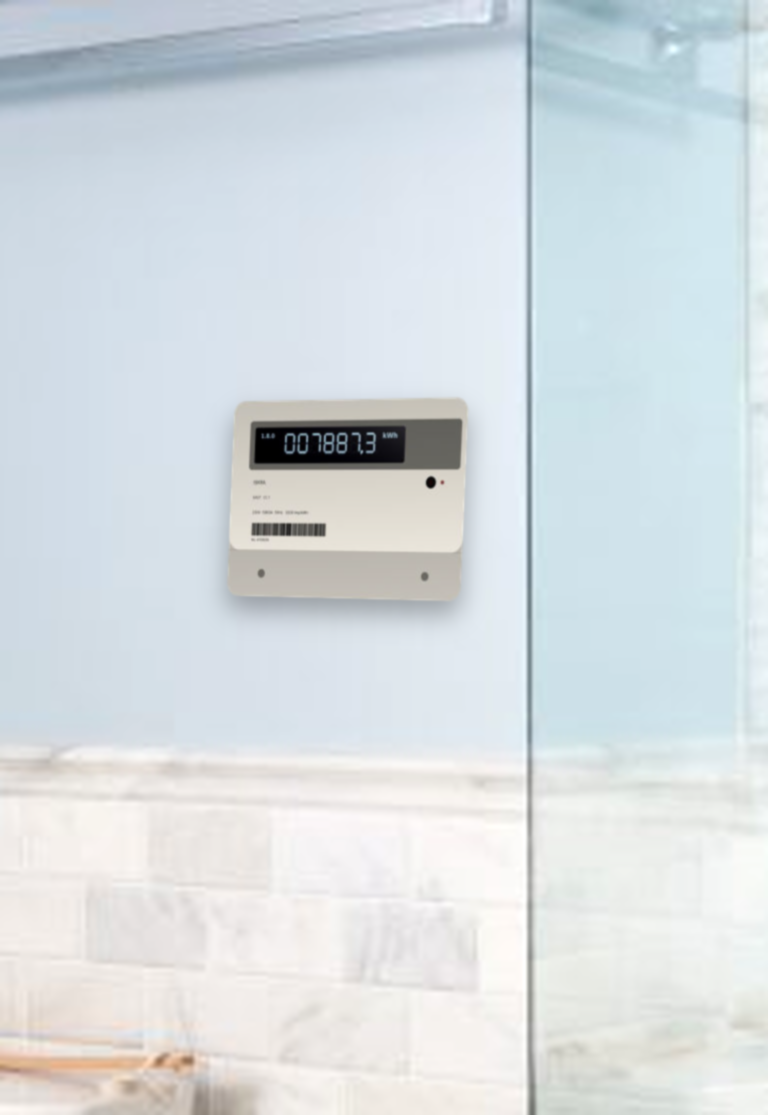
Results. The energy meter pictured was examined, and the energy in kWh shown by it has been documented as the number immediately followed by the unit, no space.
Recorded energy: 7887.3kWh
